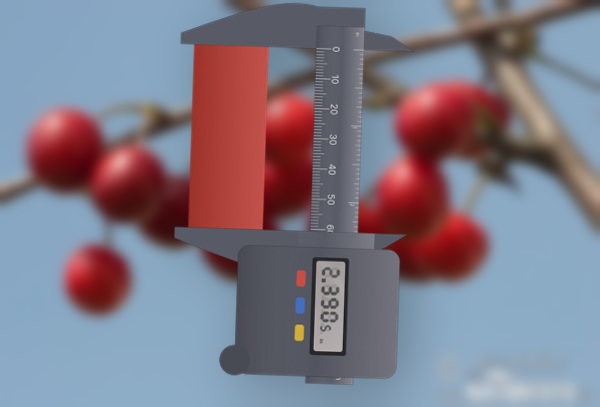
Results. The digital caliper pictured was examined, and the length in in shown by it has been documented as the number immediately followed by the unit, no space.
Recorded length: 2.3905in
